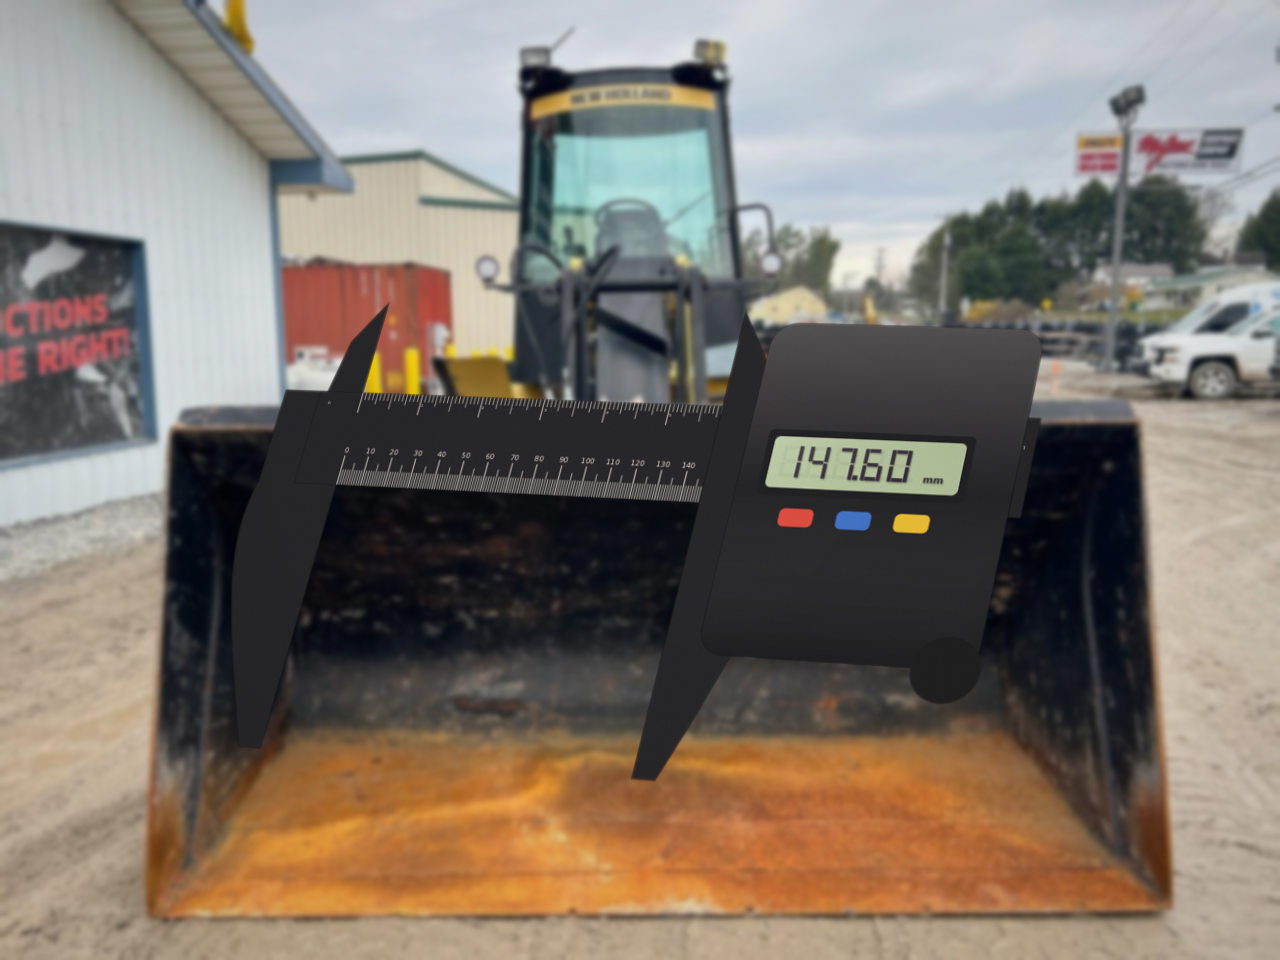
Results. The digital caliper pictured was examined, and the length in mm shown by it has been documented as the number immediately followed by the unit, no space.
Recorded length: 147.60mm
